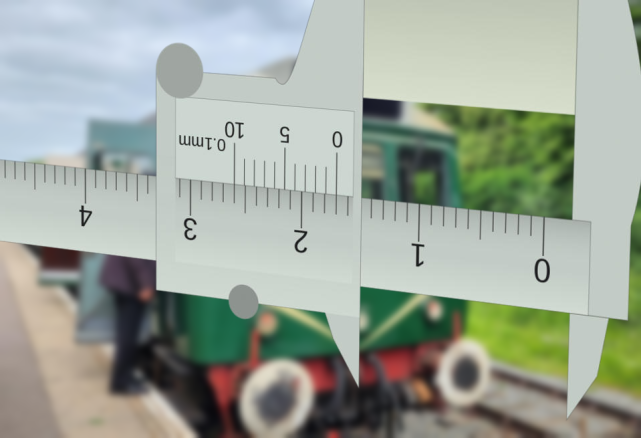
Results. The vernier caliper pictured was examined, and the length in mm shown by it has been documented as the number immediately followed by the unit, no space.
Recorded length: 17.0mm
